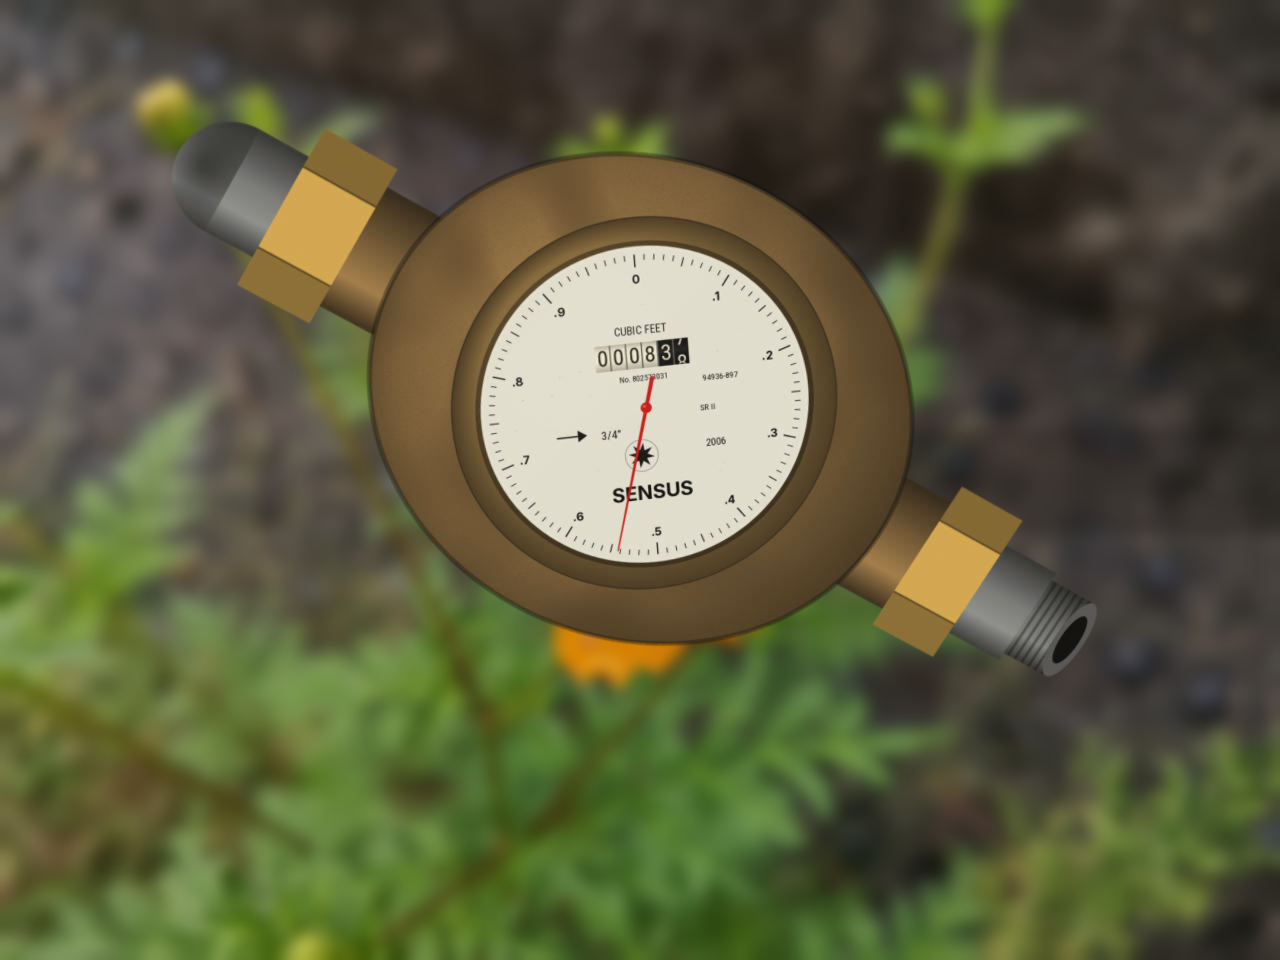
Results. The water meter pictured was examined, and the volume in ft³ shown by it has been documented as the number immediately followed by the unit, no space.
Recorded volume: 837.54ft³
